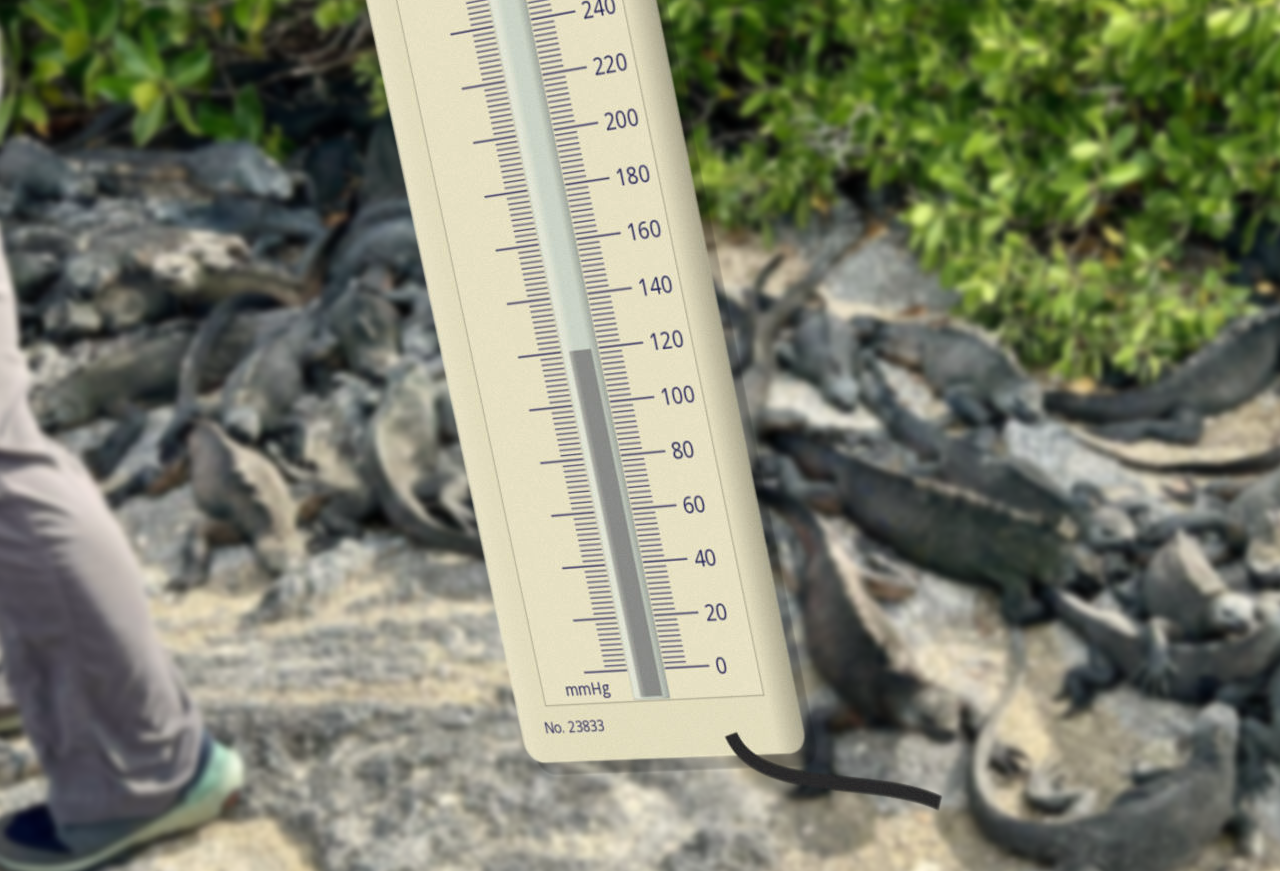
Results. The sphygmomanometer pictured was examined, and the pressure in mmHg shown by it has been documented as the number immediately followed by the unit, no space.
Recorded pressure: 120mmHg
